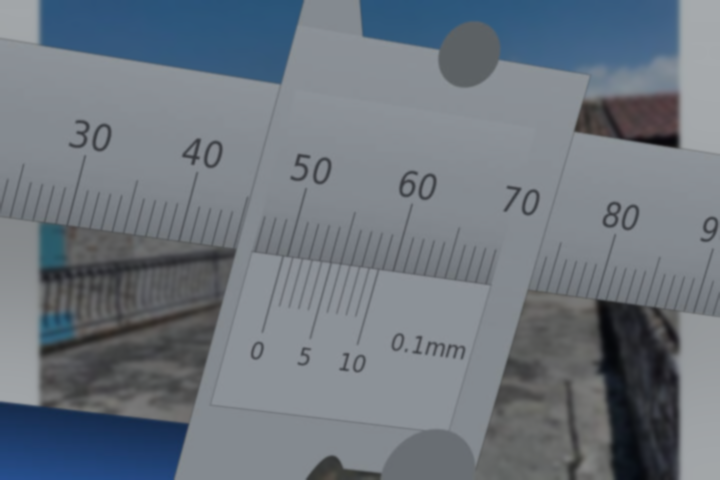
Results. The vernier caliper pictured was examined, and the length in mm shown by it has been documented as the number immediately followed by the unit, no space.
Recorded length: 49.6mm
